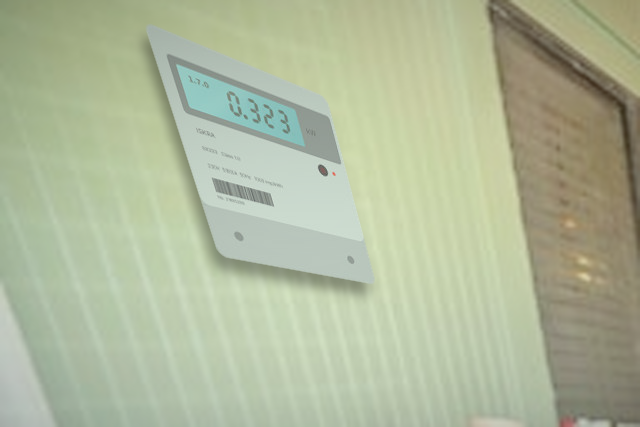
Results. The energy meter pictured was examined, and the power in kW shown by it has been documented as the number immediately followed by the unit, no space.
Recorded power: 0.323kW
